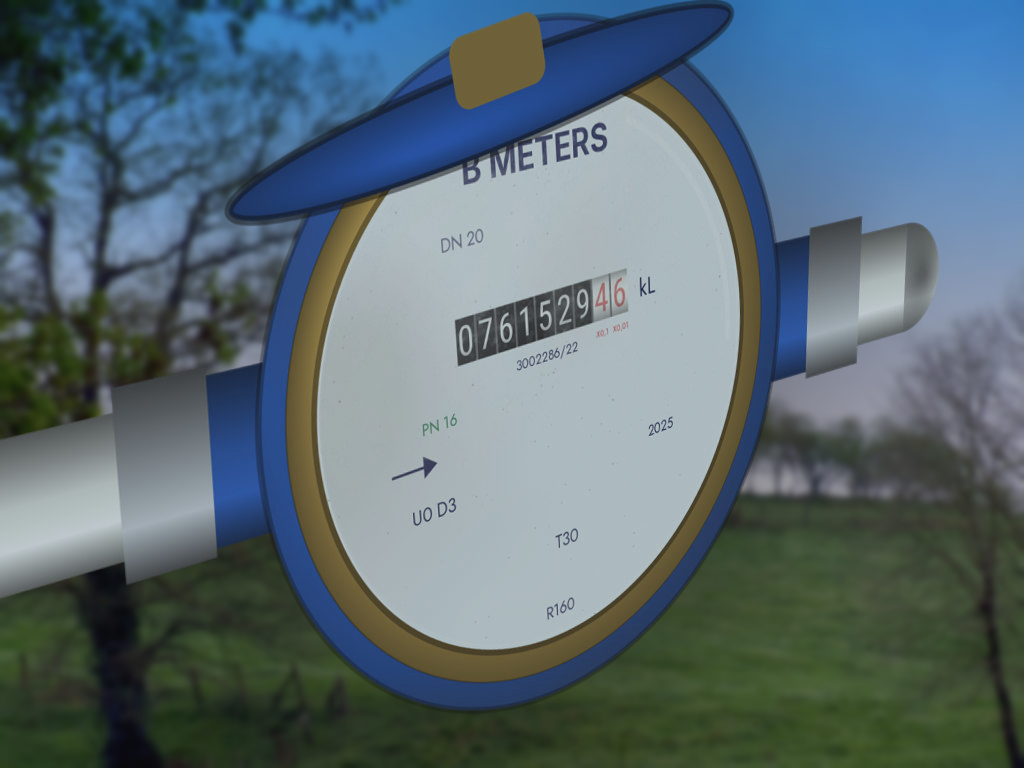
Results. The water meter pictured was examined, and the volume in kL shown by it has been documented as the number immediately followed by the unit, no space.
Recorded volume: 761529.46kL
